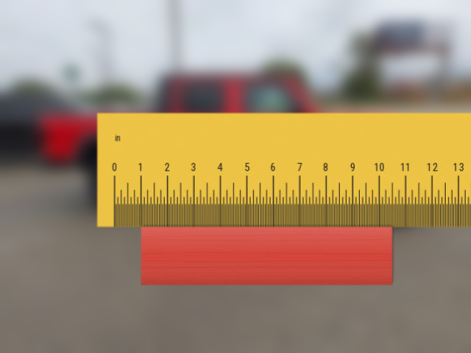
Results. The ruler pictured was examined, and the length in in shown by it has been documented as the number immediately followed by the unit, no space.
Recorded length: 9.5in
